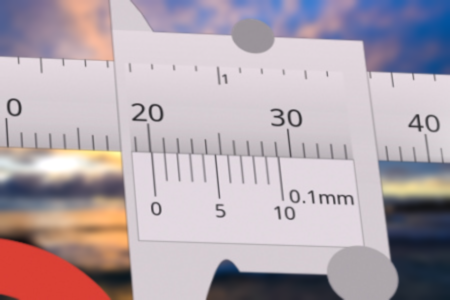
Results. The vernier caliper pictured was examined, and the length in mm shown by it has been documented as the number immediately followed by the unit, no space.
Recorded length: 20.1mm
